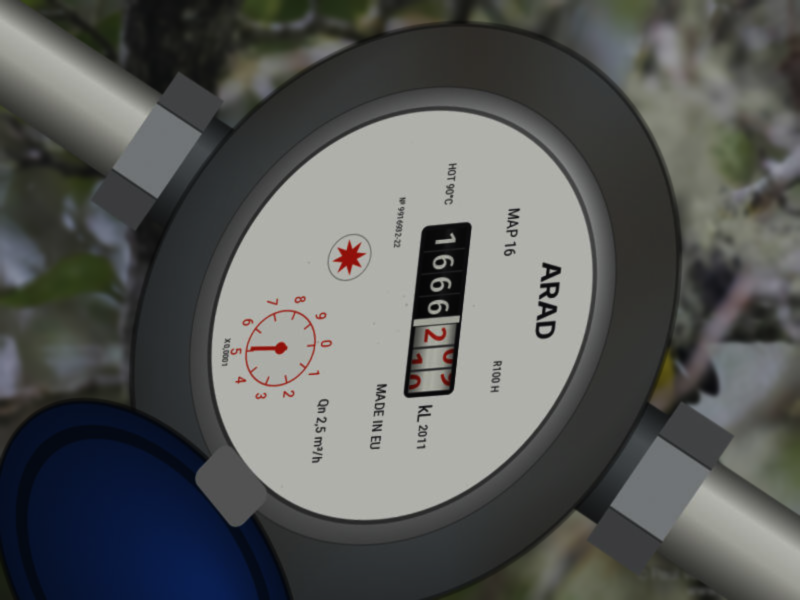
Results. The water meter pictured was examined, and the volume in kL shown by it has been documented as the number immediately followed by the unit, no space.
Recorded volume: 1666.2095kL
